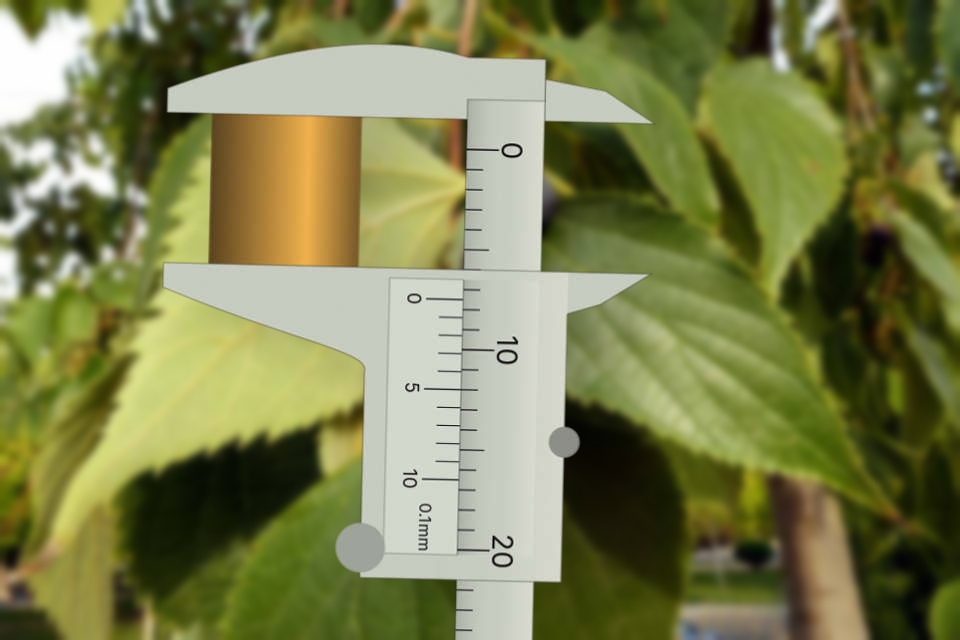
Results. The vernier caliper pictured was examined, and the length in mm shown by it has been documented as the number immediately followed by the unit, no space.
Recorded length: 7.5mm
